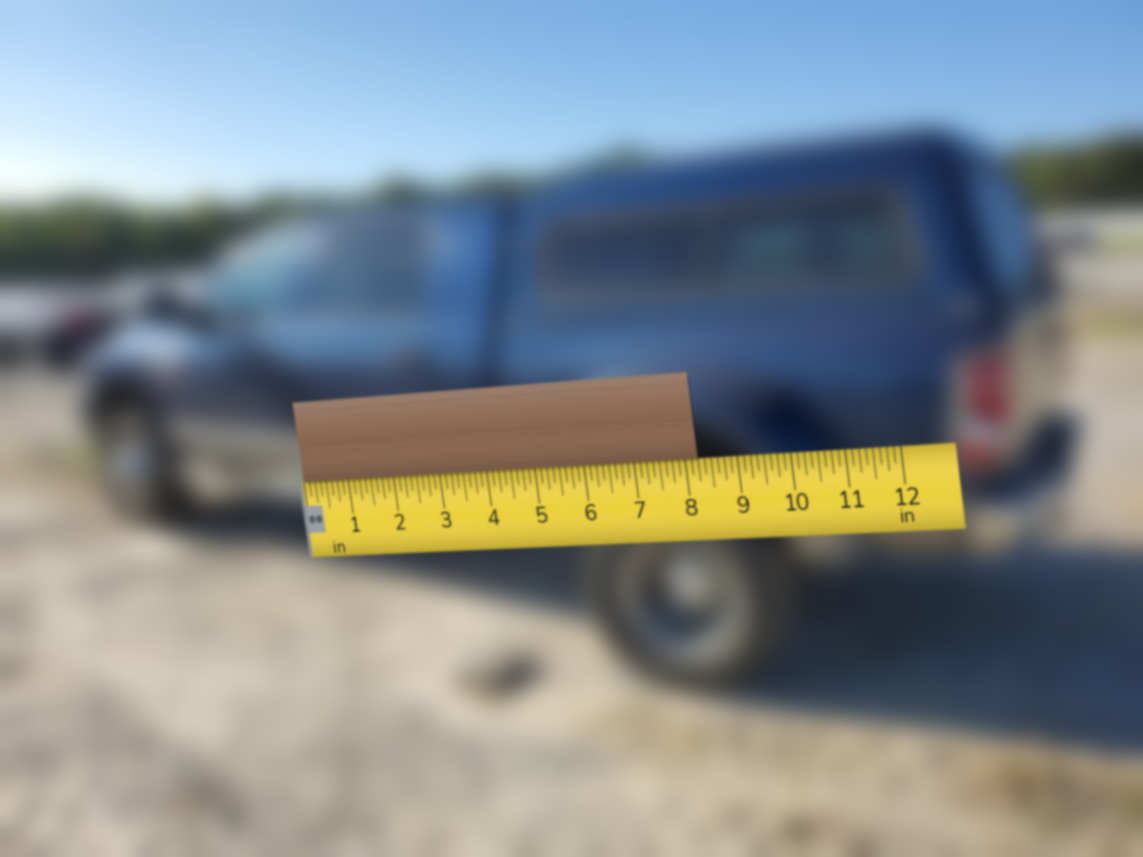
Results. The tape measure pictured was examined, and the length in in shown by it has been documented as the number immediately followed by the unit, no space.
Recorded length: 8.25in
